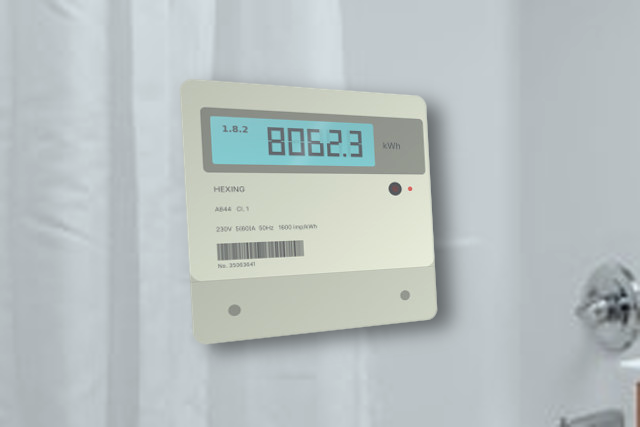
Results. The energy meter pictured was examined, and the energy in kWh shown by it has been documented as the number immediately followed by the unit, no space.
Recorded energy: 8062.3kWh
